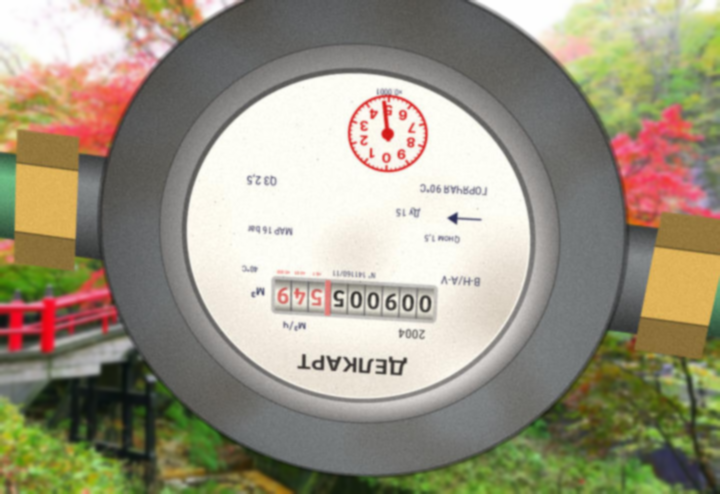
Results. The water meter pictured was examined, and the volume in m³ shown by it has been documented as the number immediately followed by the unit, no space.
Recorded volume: 9005.5494m³
